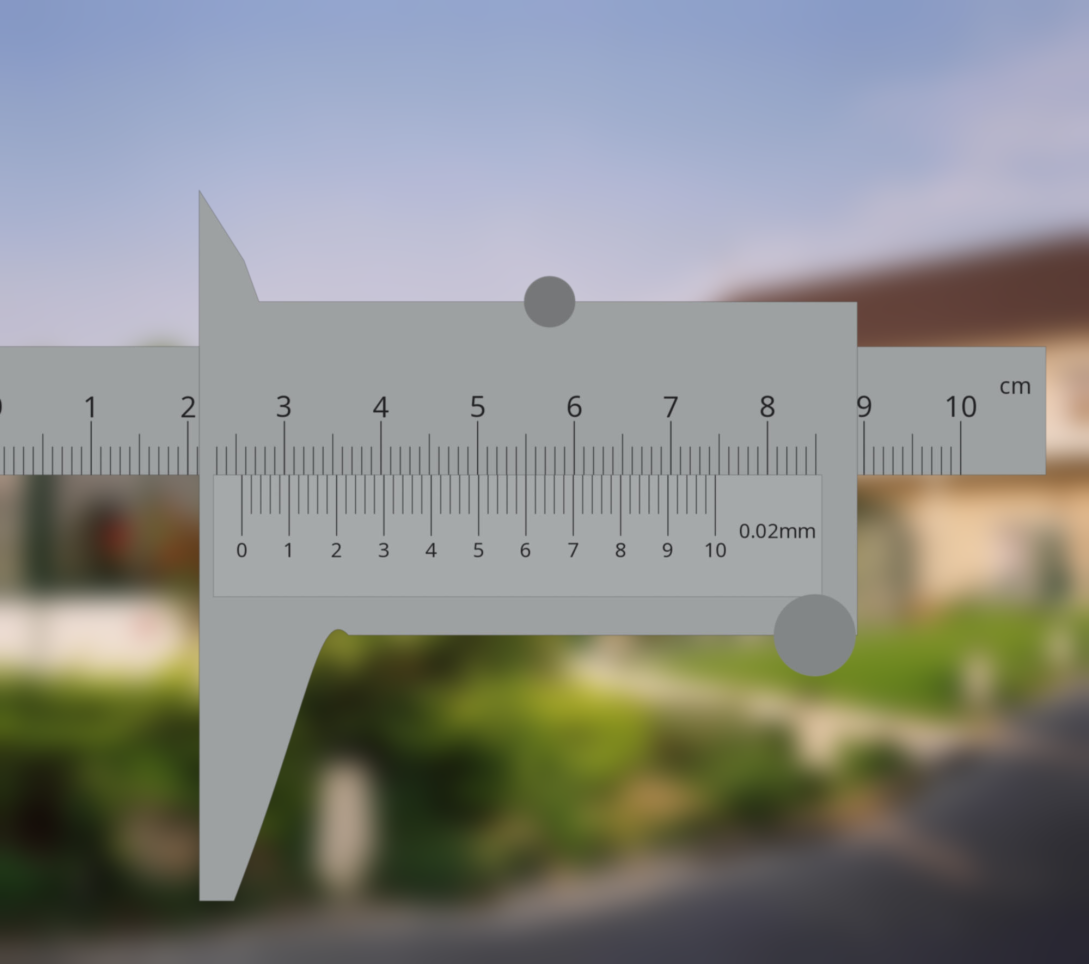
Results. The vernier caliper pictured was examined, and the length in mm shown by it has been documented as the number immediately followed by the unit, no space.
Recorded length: 25.6mm
